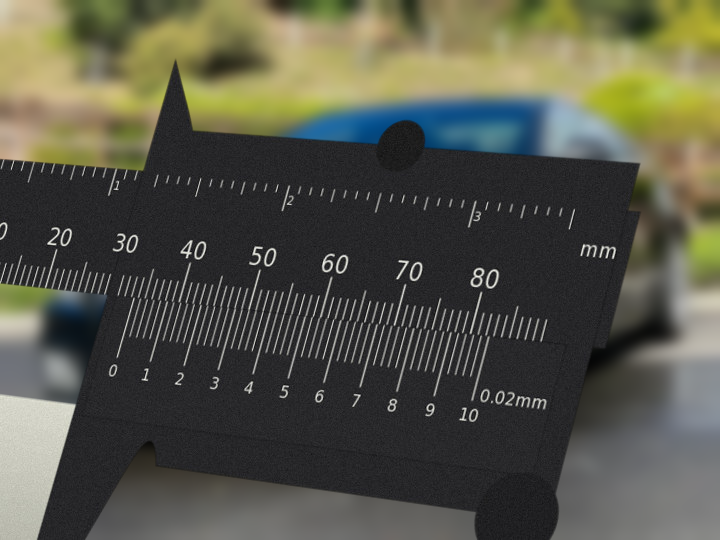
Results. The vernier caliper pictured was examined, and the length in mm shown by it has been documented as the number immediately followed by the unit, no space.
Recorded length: 33.4mm
